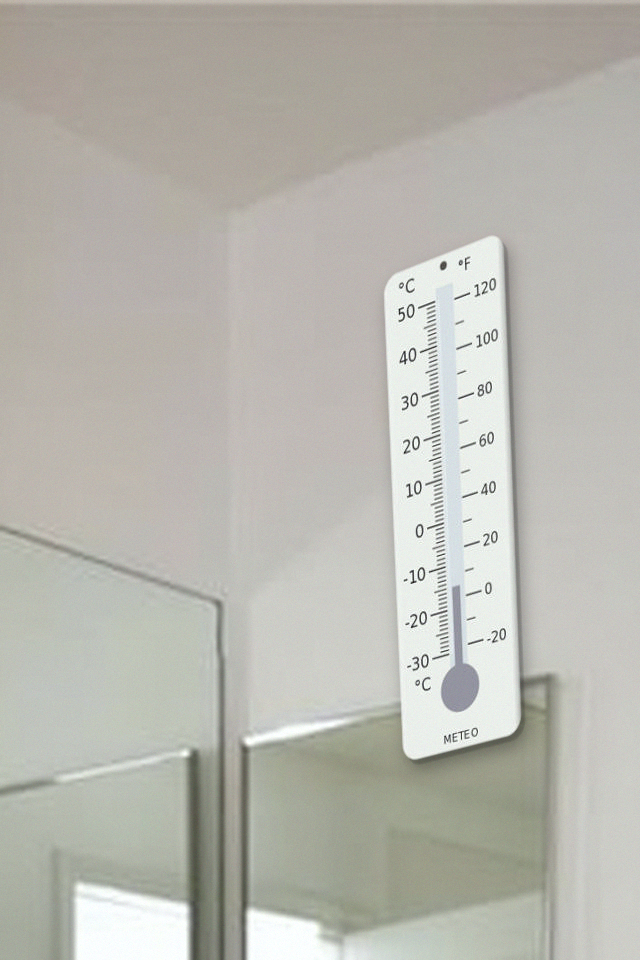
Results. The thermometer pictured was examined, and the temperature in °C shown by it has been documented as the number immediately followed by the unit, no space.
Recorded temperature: -15°C
